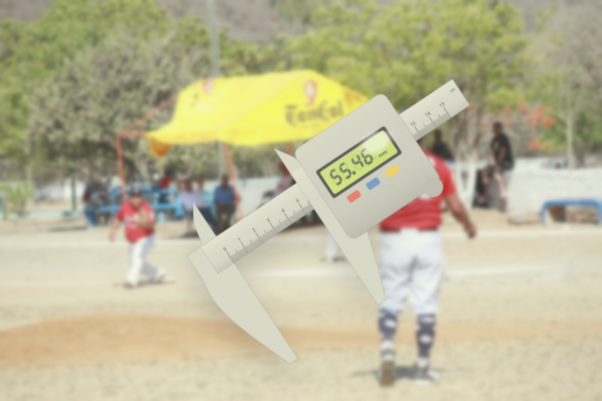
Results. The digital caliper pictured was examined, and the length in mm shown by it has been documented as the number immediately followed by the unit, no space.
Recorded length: 55.46mm
